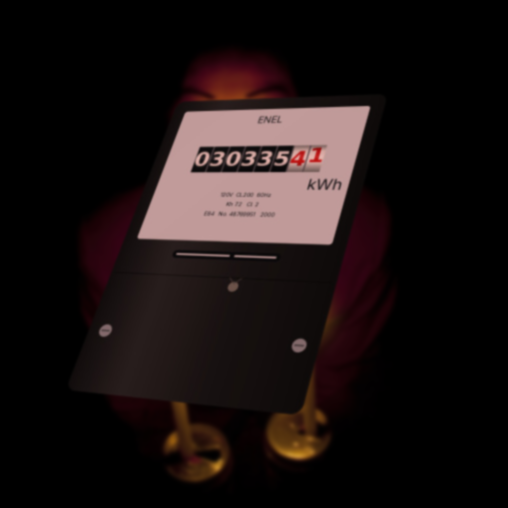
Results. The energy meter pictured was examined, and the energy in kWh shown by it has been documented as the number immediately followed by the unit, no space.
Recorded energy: 30335.41kWh
